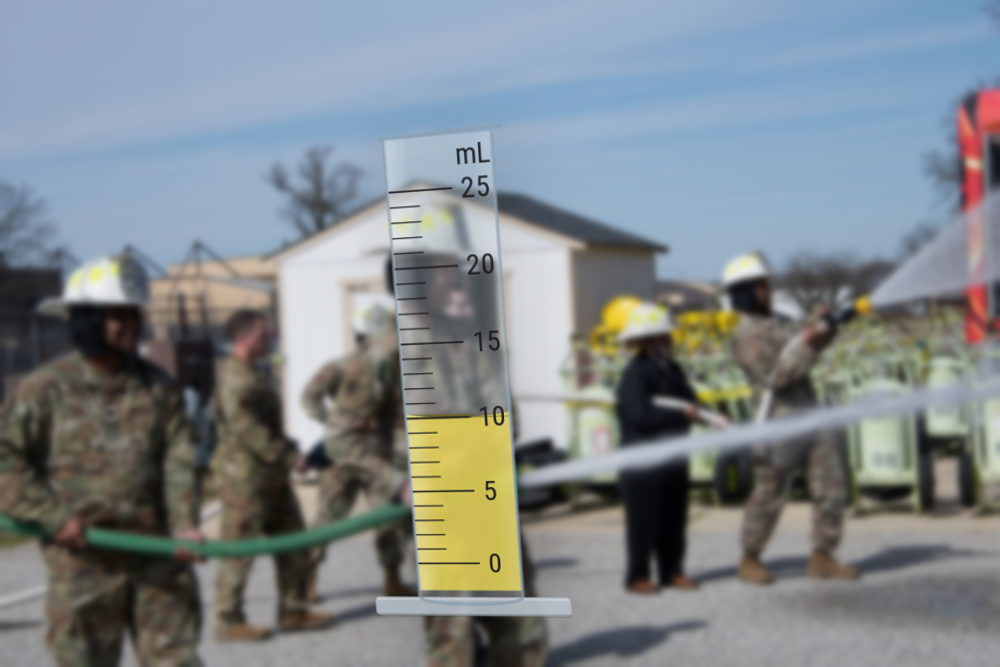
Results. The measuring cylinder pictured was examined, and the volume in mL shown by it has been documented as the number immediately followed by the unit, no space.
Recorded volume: 10mL
